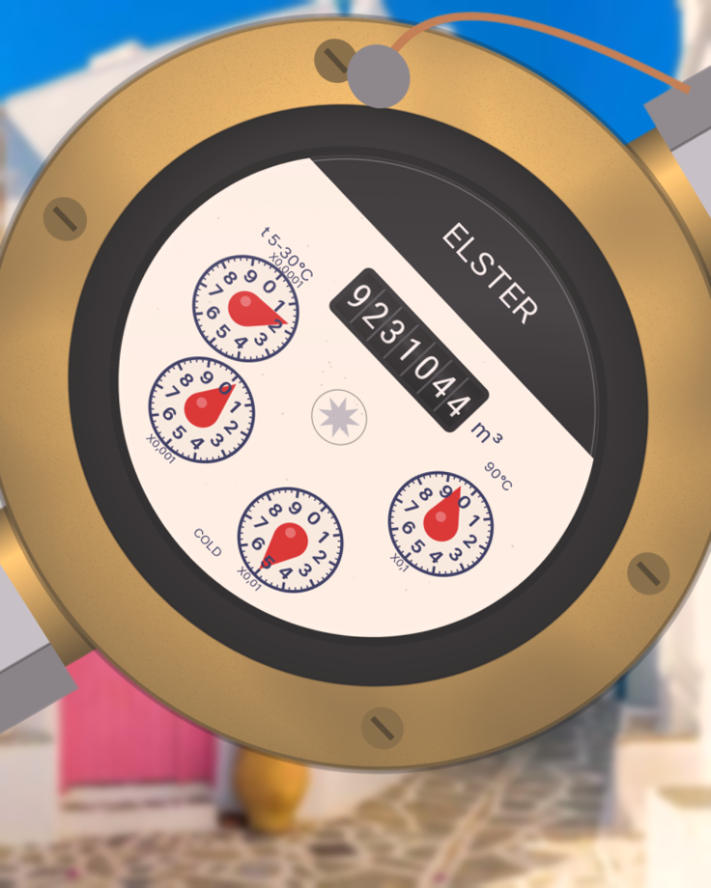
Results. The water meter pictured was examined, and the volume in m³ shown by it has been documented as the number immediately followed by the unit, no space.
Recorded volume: 9231043.9501m³
